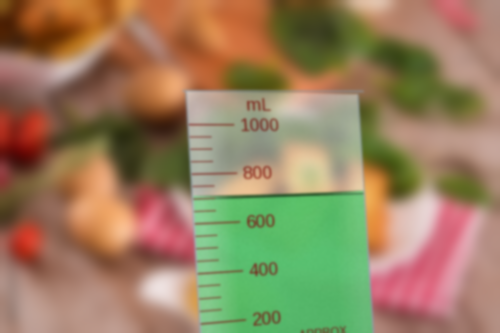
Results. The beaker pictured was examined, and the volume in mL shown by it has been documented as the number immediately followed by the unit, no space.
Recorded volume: 700mL
